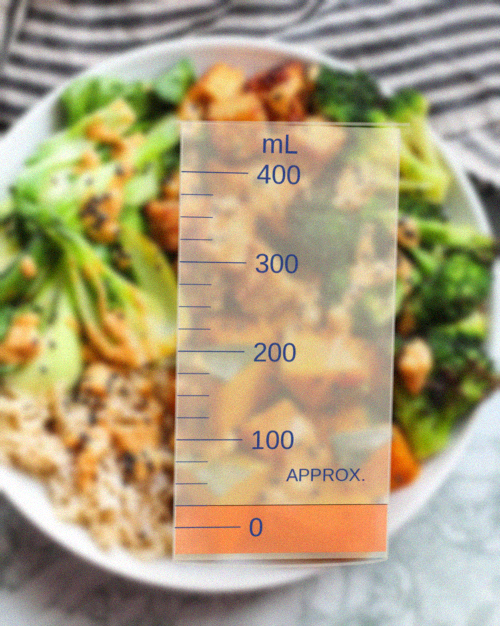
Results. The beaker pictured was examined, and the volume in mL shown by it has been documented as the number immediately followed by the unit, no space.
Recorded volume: 25mL
